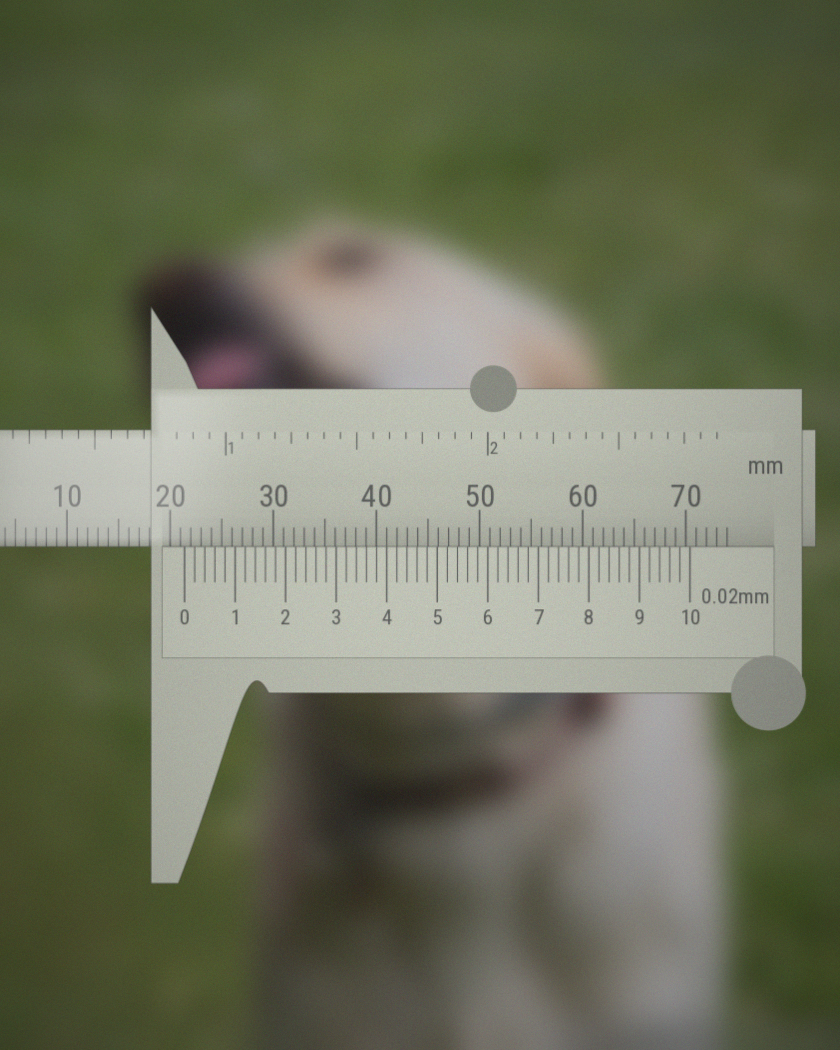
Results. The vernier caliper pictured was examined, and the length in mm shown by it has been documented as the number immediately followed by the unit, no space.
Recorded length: 21.4mm
